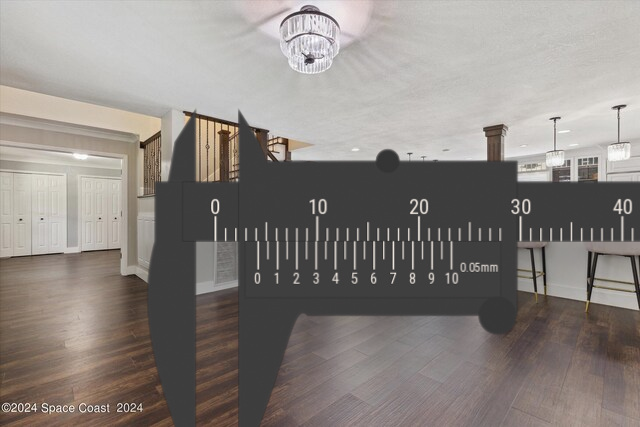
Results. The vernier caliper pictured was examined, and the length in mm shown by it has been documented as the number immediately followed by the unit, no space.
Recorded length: 4.2mm
